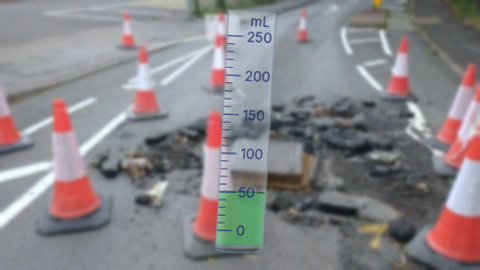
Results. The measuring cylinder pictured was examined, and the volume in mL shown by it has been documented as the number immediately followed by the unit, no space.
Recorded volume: 50mL
